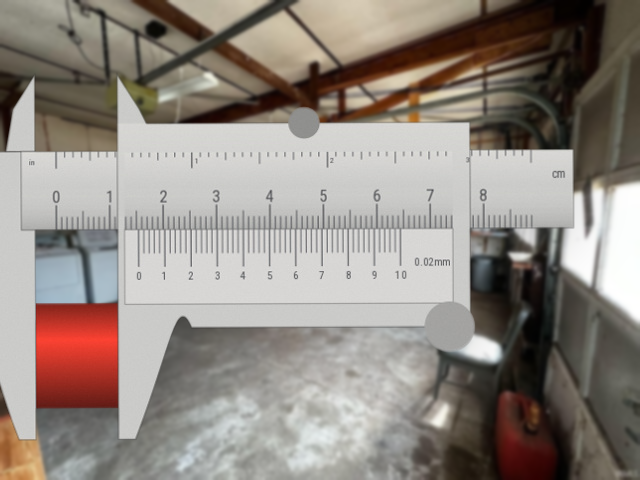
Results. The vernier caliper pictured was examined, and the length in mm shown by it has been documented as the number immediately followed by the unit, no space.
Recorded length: 15.4mm
